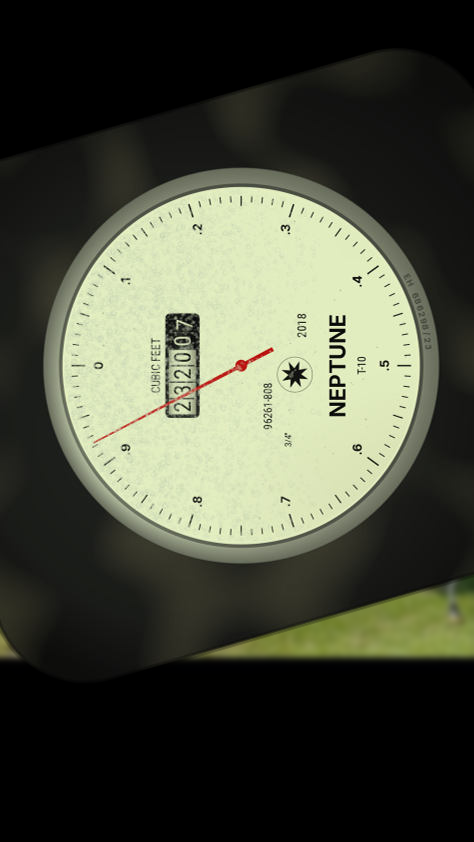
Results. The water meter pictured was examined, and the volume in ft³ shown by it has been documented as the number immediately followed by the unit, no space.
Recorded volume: 232006.92ft³
